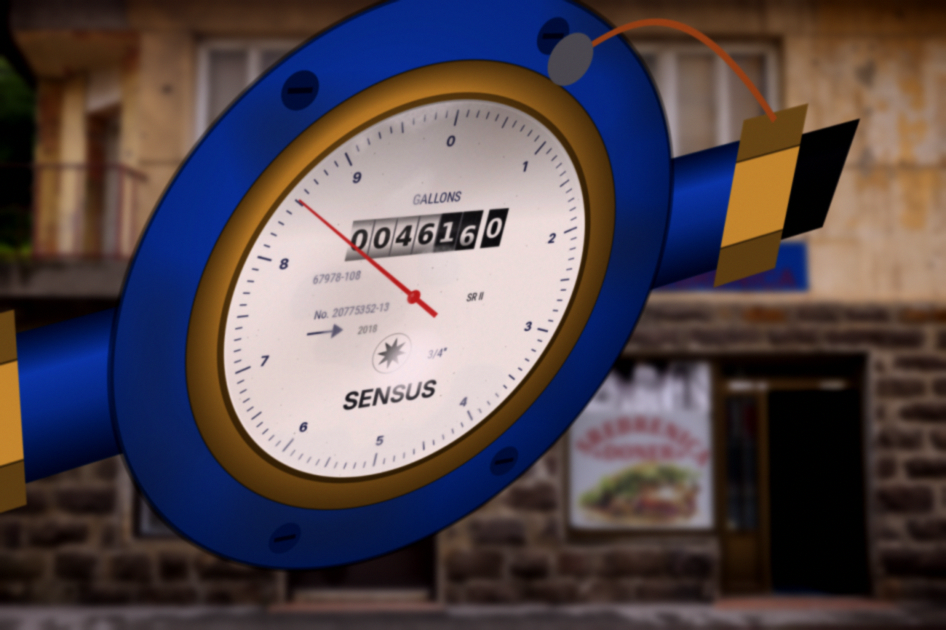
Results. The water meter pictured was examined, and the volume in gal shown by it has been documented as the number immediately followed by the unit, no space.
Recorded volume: 46158.5gal
